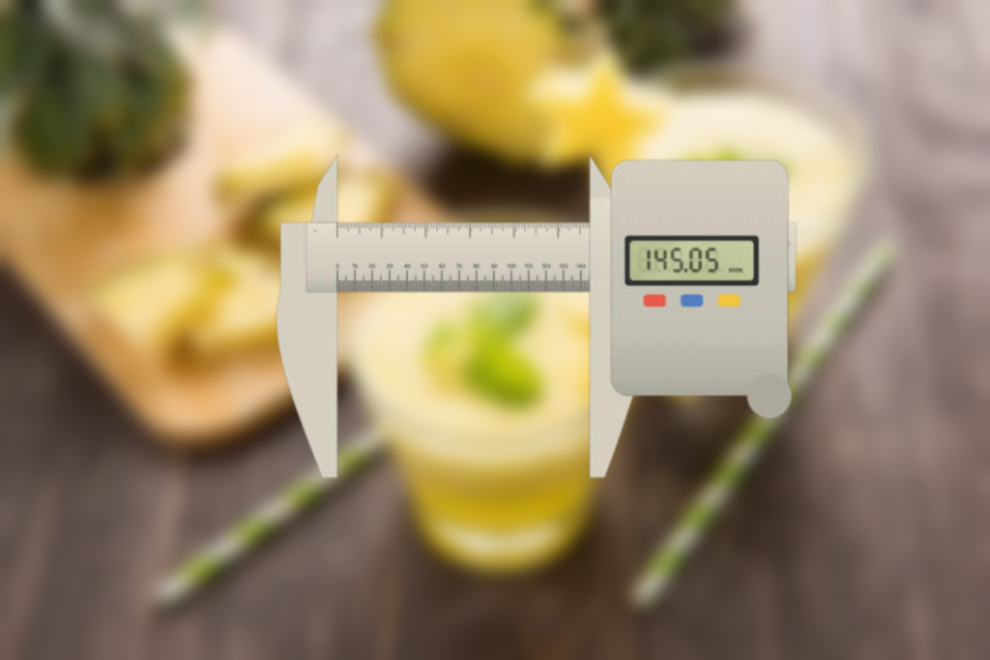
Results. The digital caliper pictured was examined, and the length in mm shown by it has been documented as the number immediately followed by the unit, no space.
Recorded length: 145.05mm
